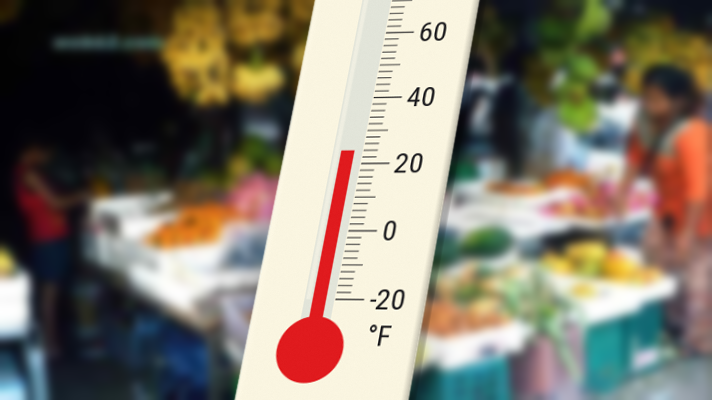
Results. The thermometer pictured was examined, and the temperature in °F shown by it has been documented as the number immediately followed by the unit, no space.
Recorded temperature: 24°F
